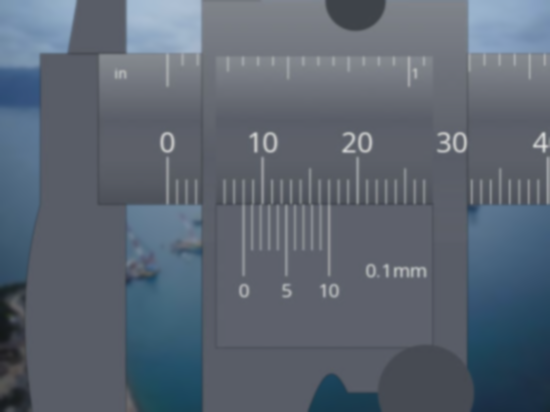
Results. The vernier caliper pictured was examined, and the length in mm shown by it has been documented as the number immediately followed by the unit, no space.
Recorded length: 8.0mm
